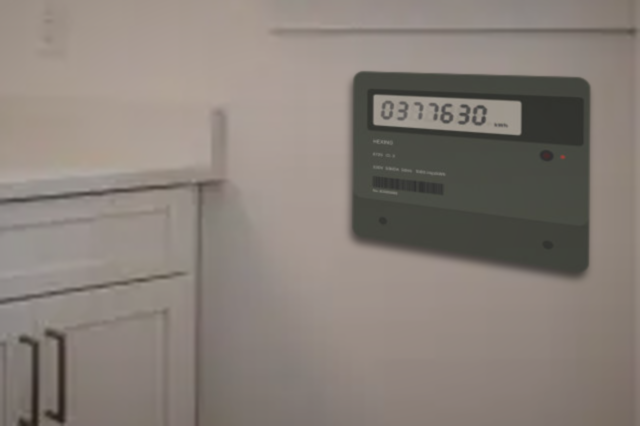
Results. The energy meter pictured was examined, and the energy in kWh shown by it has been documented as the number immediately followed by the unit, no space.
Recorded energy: 377630kWh
